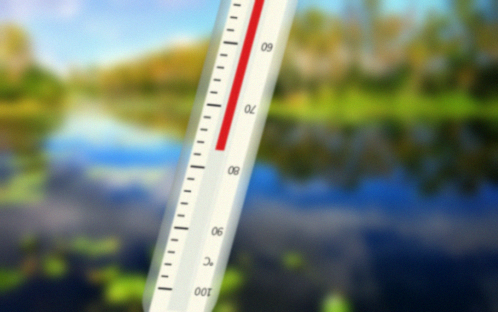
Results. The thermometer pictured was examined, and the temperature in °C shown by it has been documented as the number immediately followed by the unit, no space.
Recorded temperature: 77°C
